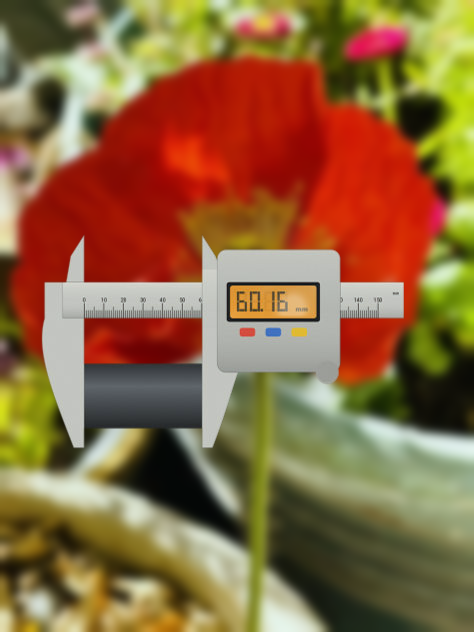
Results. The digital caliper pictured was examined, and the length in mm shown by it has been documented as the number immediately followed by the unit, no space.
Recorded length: 60.16mm
